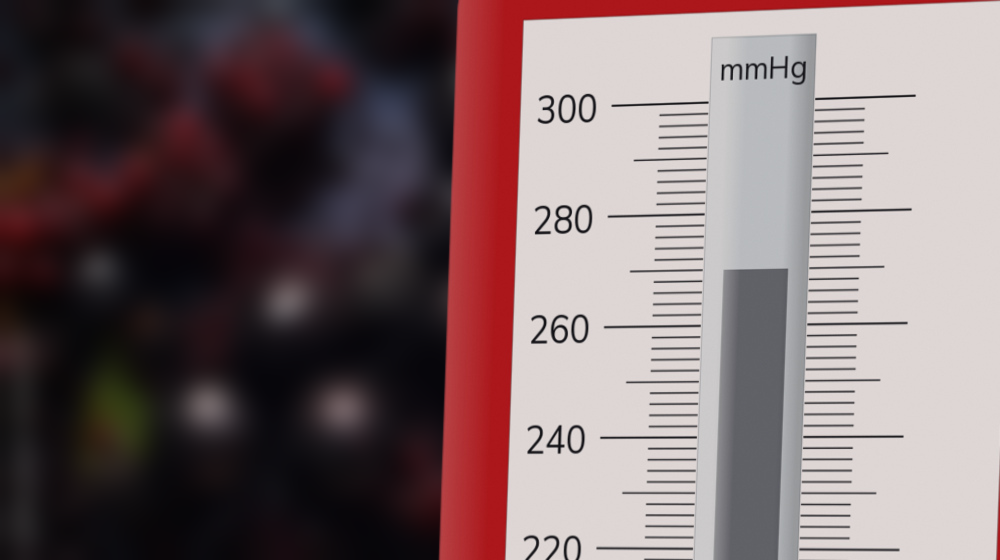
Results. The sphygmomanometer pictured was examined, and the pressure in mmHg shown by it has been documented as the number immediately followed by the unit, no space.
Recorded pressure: 270mmHg
